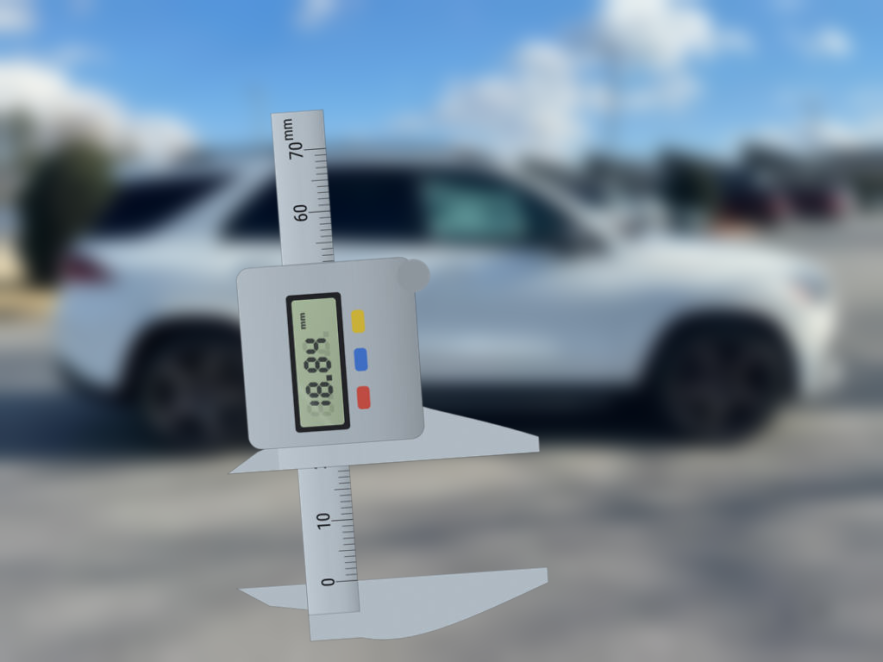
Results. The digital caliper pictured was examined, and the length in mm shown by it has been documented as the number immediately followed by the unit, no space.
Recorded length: 18.84mm
